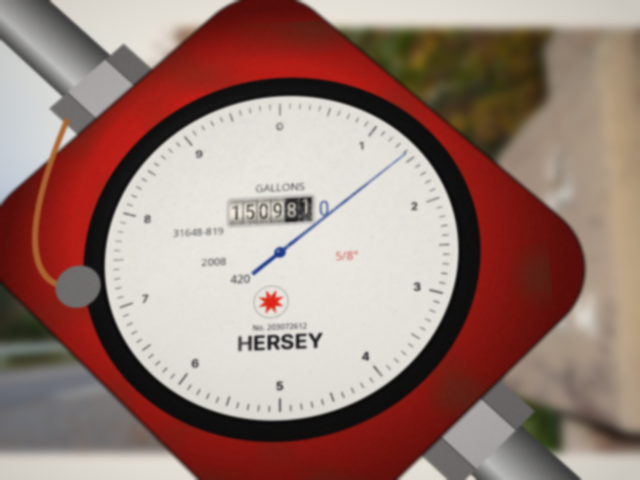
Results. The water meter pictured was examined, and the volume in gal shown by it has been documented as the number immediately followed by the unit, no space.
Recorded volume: 1509811.4gal
